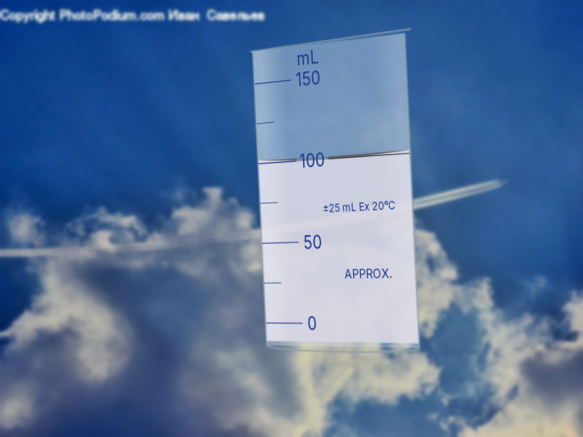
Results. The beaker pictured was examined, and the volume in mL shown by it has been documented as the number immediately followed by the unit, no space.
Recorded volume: 100mL
